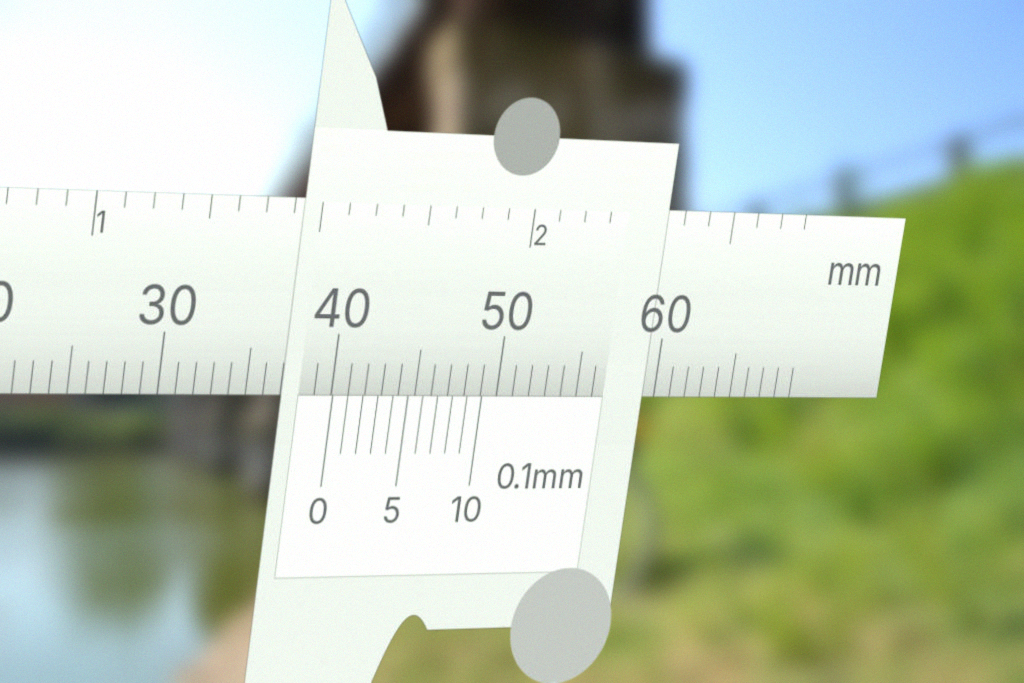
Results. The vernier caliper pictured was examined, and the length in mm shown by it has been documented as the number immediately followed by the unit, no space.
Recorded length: 40.1mm
